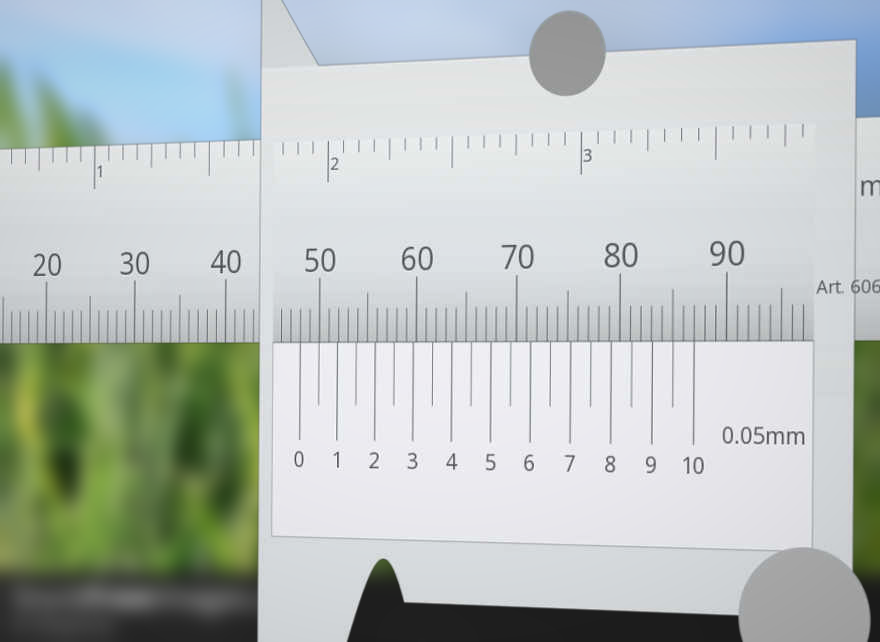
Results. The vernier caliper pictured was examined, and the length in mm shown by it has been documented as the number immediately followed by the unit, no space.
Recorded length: 48.0mm
